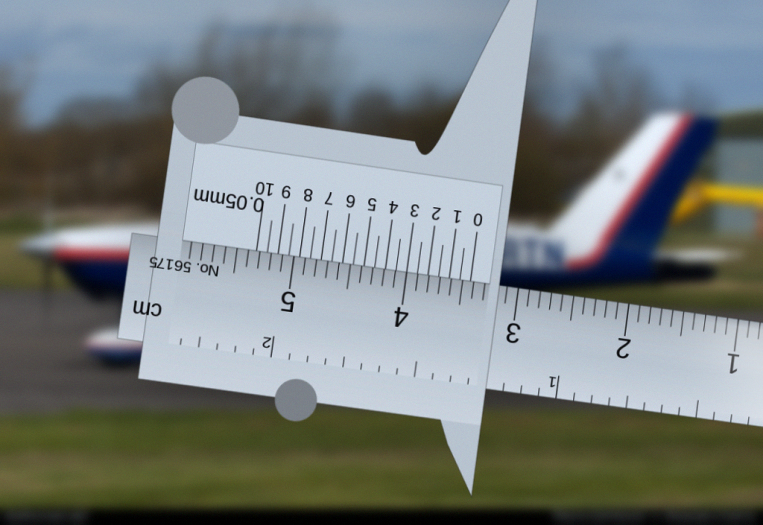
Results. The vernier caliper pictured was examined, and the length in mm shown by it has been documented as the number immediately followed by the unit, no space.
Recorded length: 34.3mm
